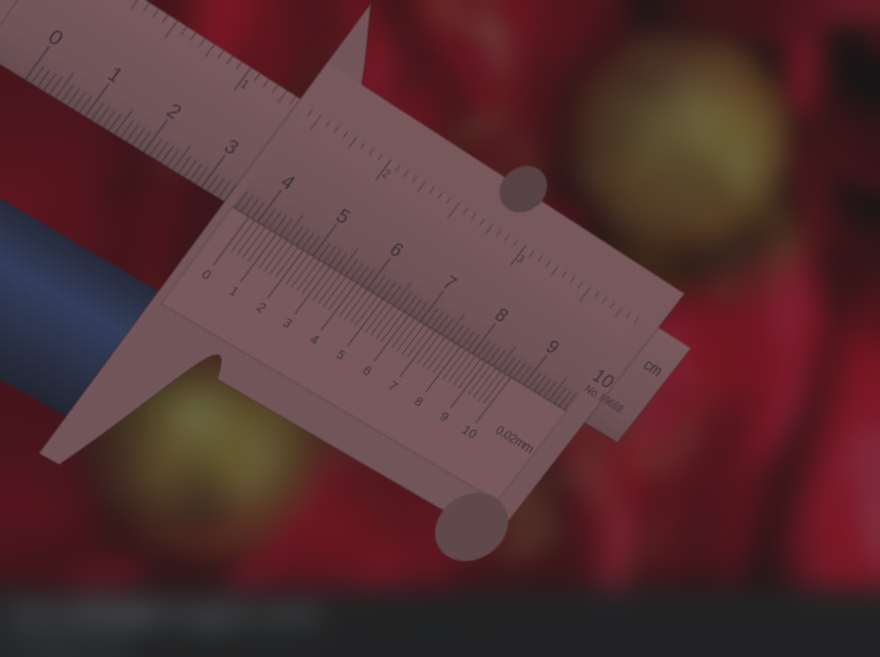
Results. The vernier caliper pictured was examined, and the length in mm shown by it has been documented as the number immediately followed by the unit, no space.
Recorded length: 38.5mm
